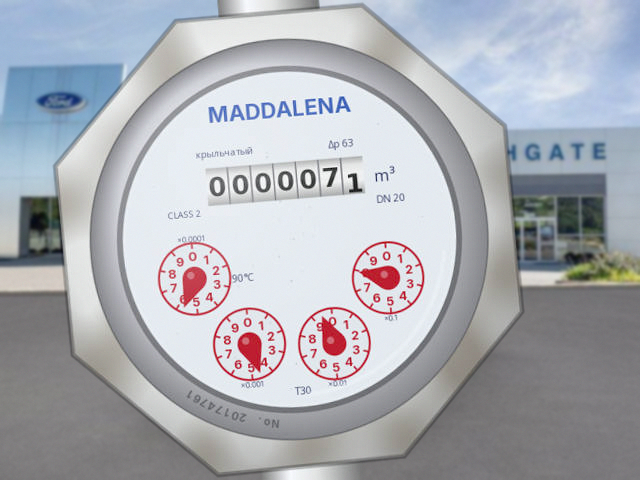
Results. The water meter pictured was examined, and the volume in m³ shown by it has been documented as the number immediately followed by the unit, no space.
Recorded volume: 70.7945m³
